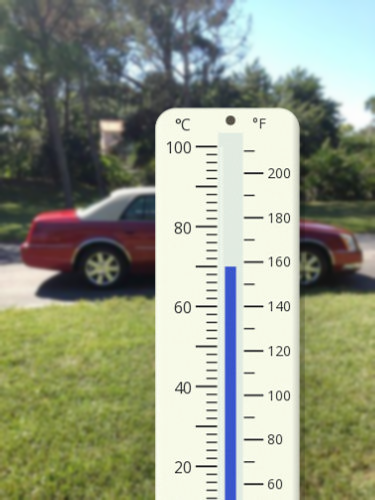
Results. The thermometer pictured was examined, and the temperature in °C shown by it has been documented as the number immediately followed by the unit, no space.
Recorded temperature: 70°C
